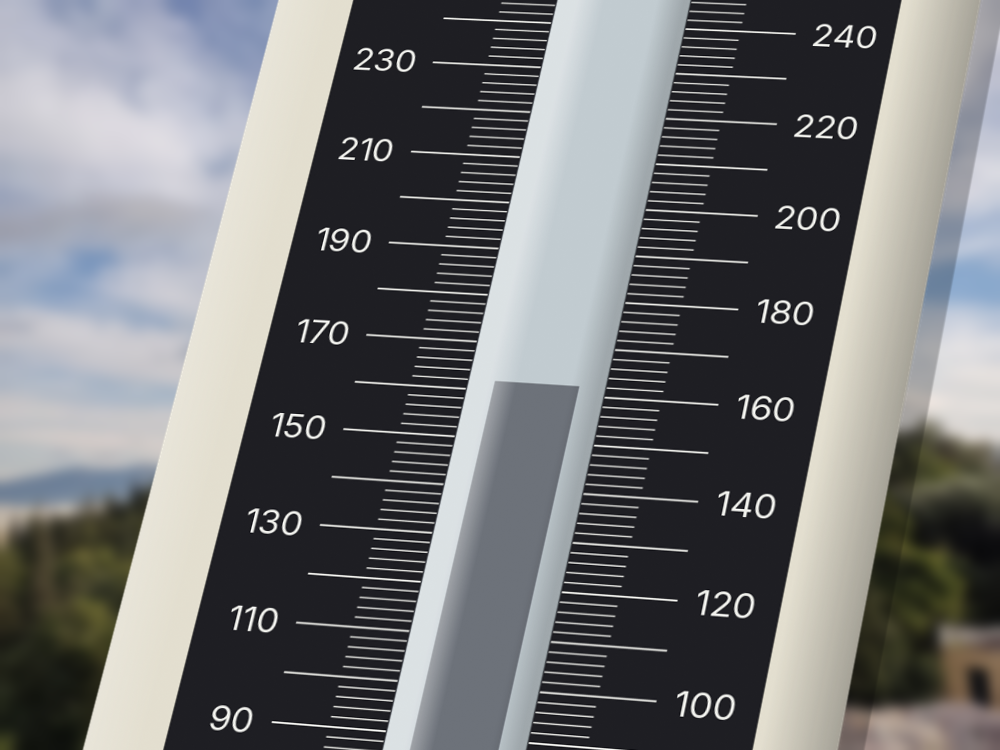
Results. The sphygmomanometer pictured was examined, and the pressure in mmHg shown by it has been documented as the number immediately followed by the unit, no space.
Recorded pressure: 162mmHg
